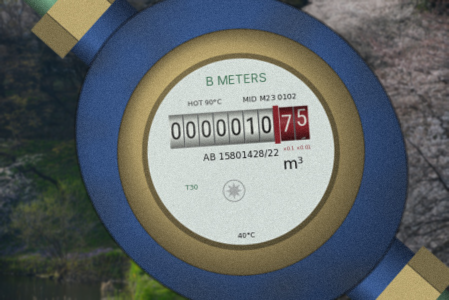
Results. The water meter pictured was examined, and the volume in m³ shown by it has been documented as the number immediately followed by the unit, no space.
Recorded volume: 10.75m³
